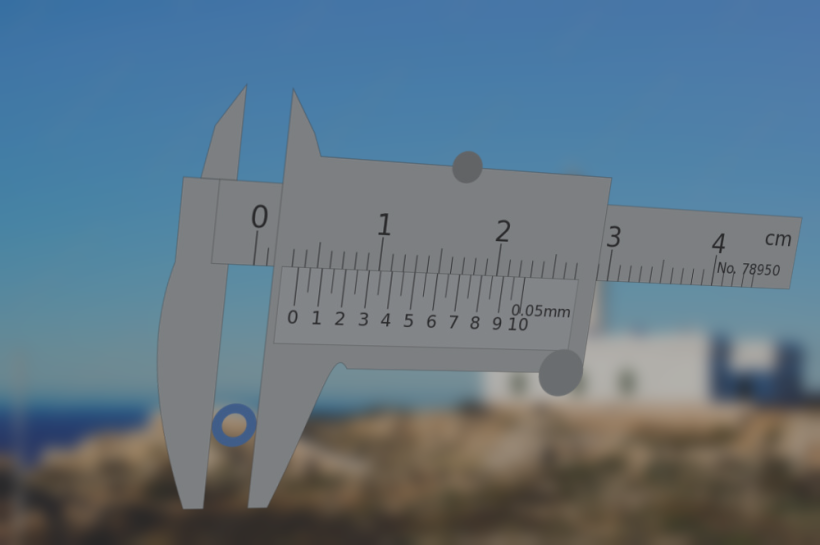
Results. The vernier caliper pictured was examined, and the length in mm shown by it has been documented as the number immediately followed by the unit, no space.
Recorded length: 3.5mm
